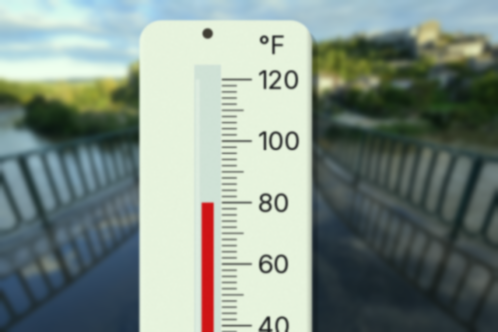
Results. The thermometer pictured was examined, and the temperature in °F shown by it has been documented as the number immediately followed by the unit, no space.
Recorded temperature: 80°F
